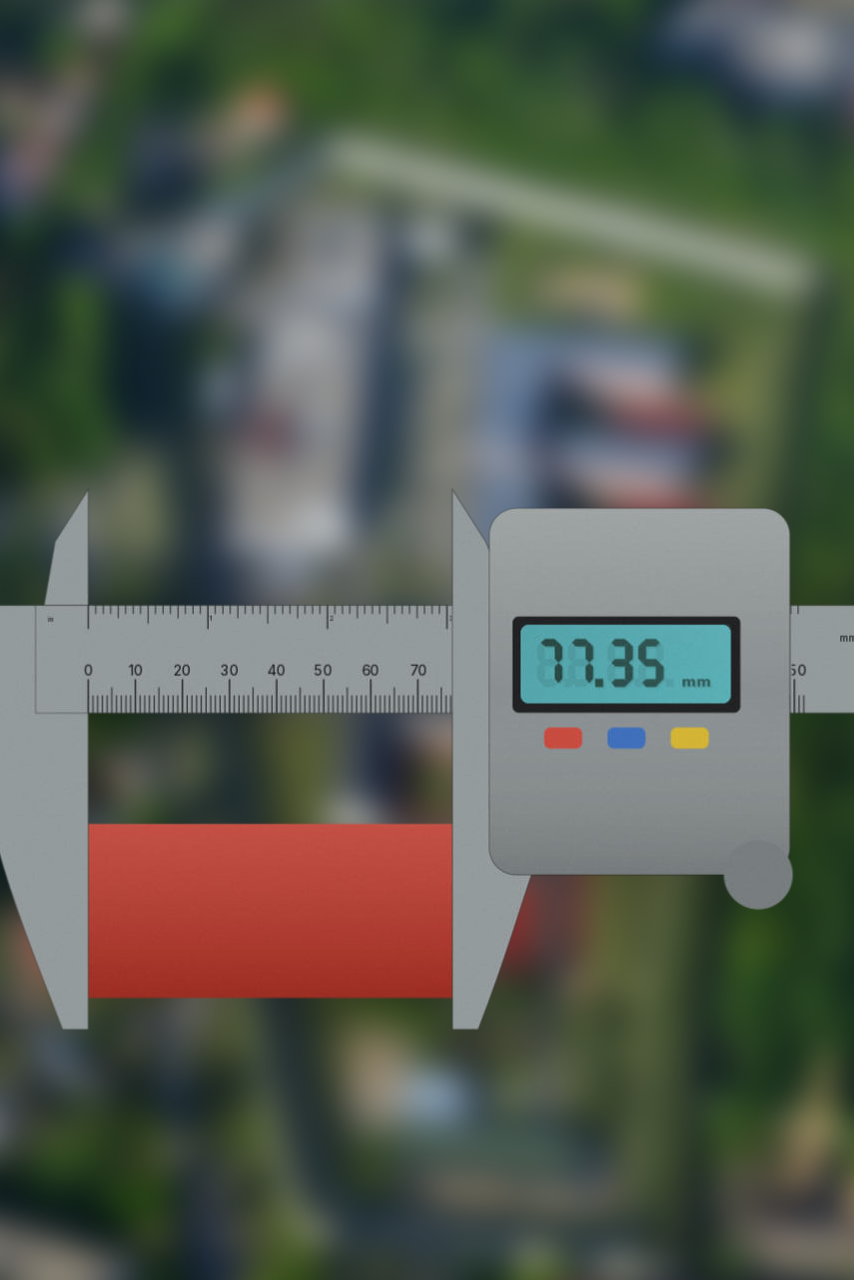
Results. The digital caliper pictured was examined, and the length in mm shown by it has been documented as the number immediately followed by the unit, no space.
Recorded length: 77.35mm
